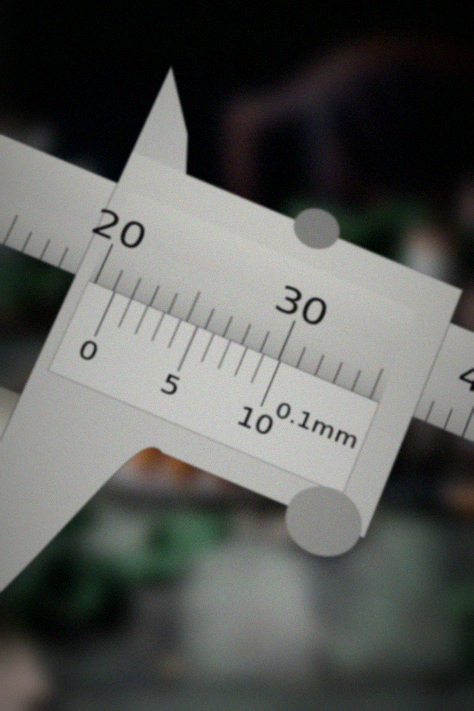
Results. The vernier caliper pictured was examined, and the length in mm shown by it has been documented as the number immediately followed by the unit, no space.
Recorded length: 21.1mm
